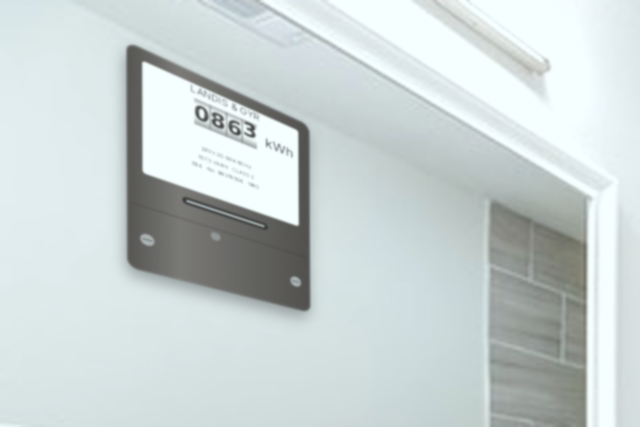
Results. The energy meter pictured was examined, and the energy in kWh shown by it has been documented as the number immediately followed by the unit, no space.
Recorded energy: 863kWh
